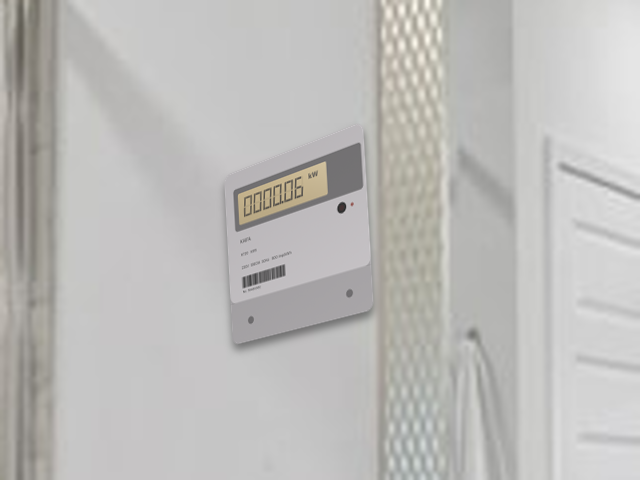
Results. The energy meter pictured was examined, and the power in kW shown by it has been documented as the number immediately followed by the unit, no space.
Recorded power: 0.06kW
